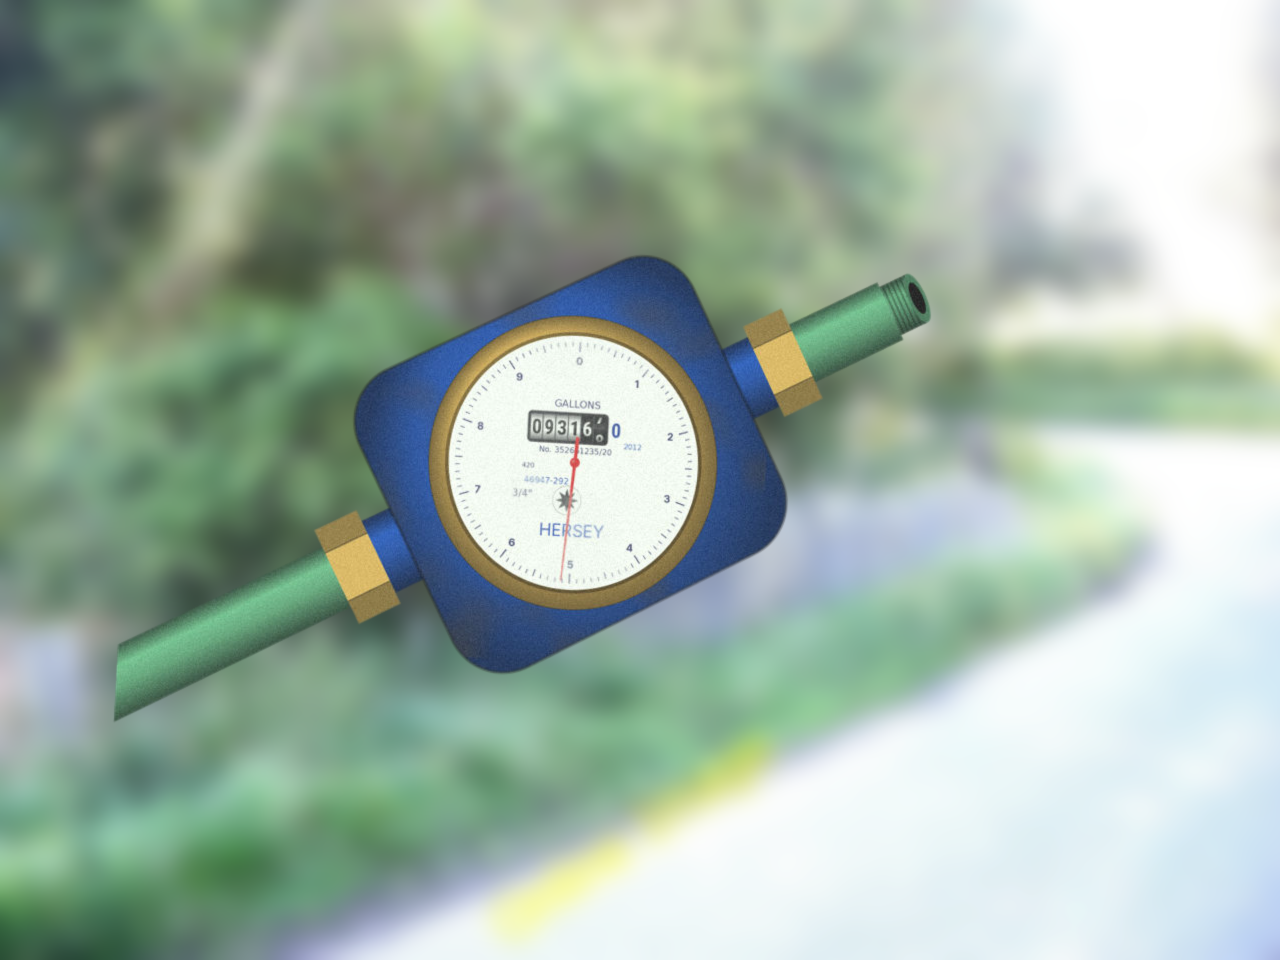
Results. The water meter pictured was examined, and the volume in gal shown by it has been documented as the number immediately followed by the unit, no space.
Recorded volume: 931675.1gal
